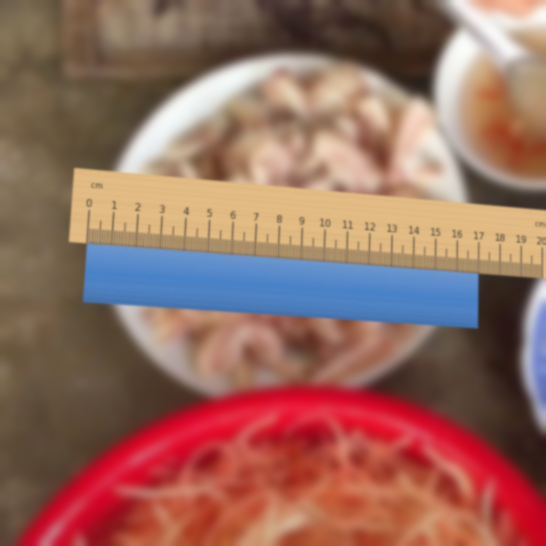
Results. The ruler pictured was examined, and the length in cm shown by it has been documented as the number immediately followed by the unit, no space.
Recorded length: 17cm
